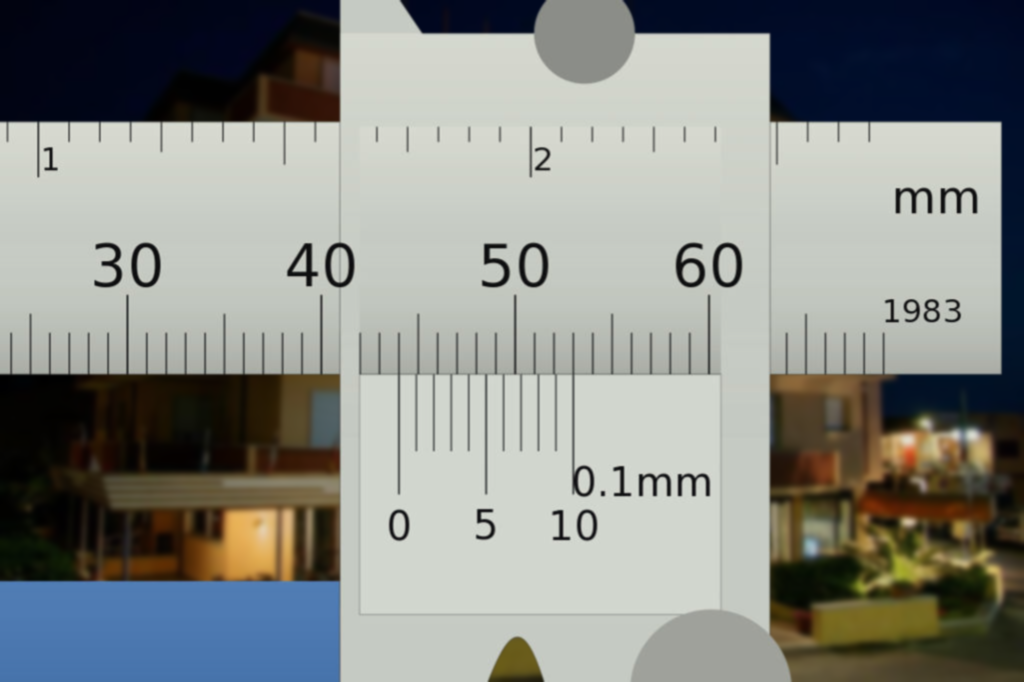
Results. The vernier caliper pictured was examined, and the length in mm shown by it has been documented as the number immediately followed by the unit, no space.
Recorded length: 44.0mm
